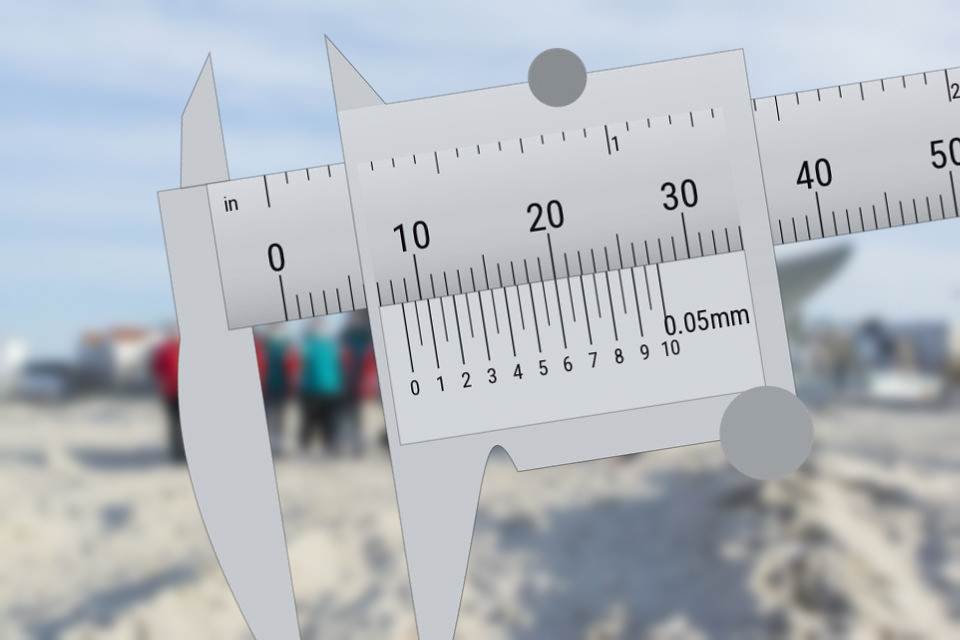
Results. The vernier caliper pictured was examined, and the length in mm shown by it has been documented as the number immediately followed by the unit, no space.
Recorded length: 8.6mm
